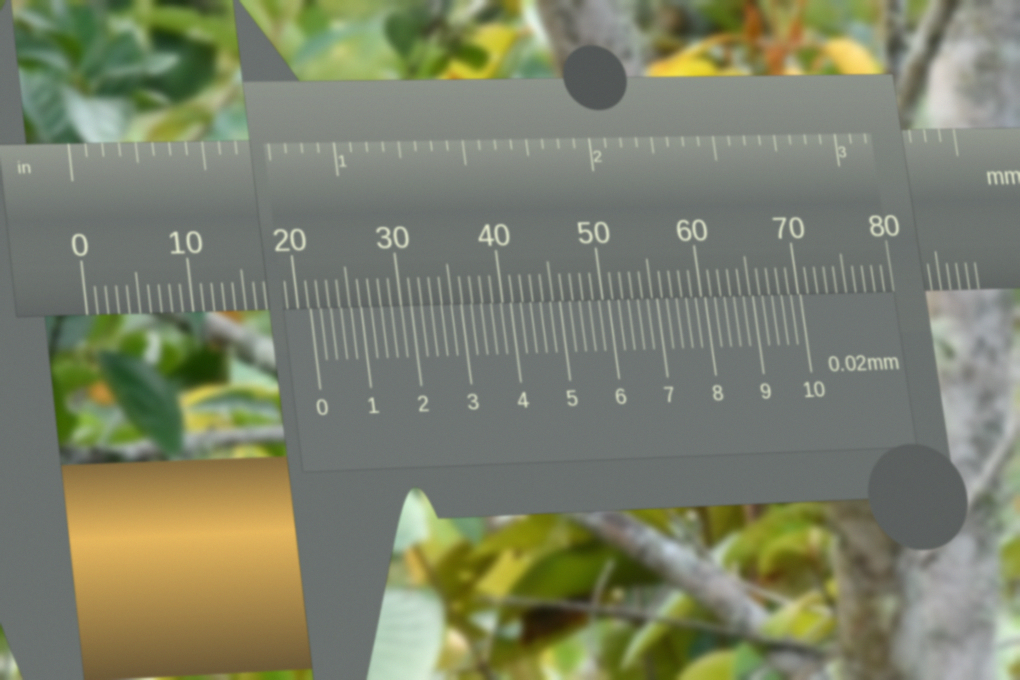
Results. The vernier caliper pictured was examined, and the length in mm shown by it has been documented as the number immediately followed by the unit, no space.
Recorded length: 21.2mm
